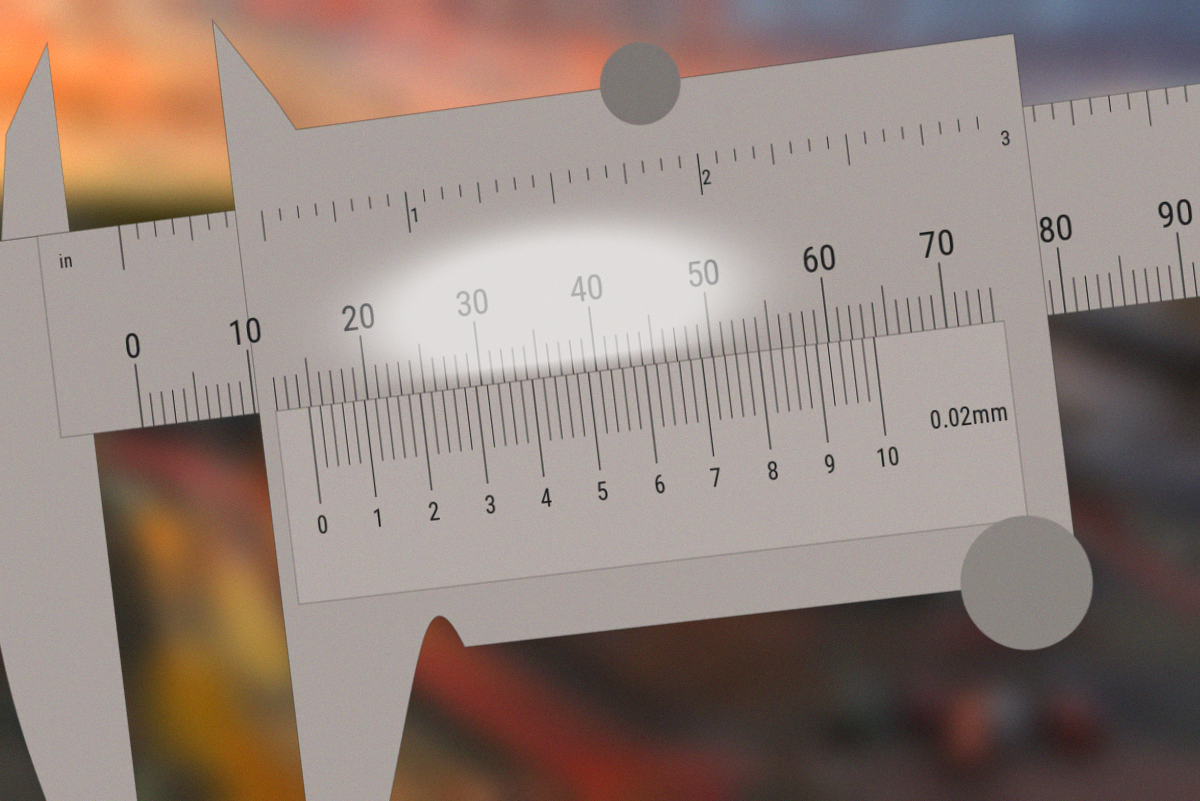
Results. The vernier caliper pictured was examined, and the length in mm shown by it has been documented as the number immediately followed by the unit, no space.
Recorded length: 14.8mm
